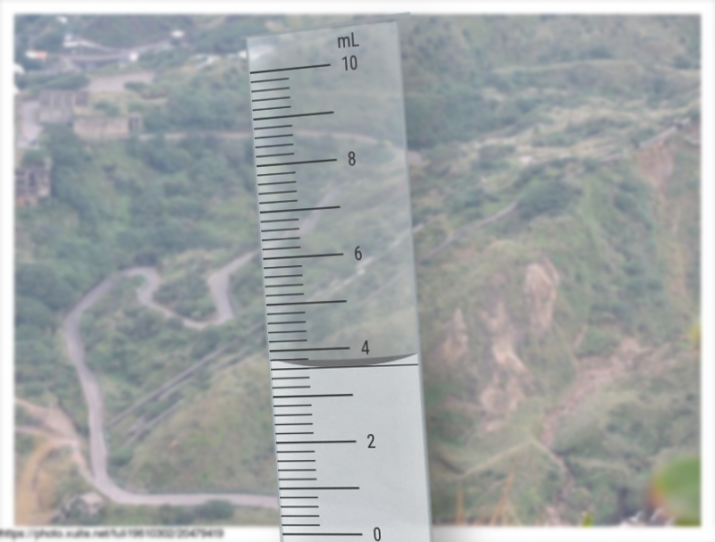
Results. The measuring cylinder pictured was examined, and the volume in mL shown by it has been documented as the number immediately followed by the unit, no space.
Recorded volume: 3.6mL
